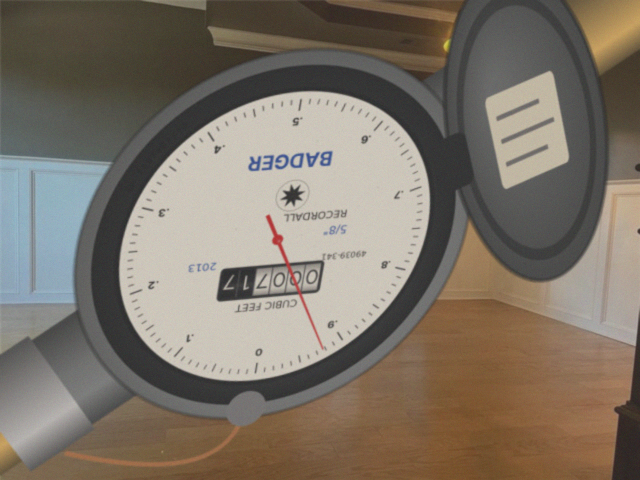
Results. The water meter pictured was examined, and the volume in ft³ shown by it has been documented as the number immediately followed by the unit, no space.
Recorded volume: 716.92ft³
